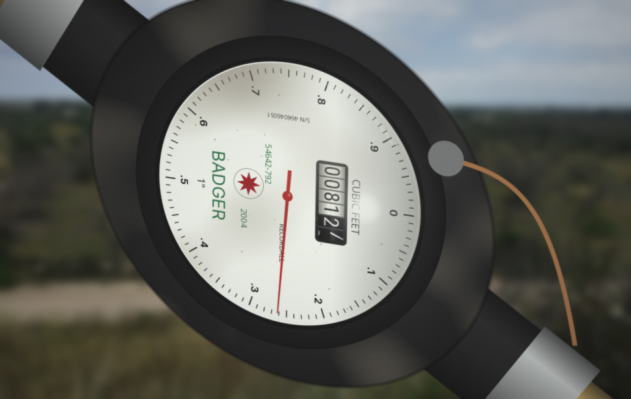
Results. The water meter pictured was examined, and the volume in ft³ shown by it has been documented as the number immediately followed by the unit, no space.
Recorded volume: 8127.26ft³
